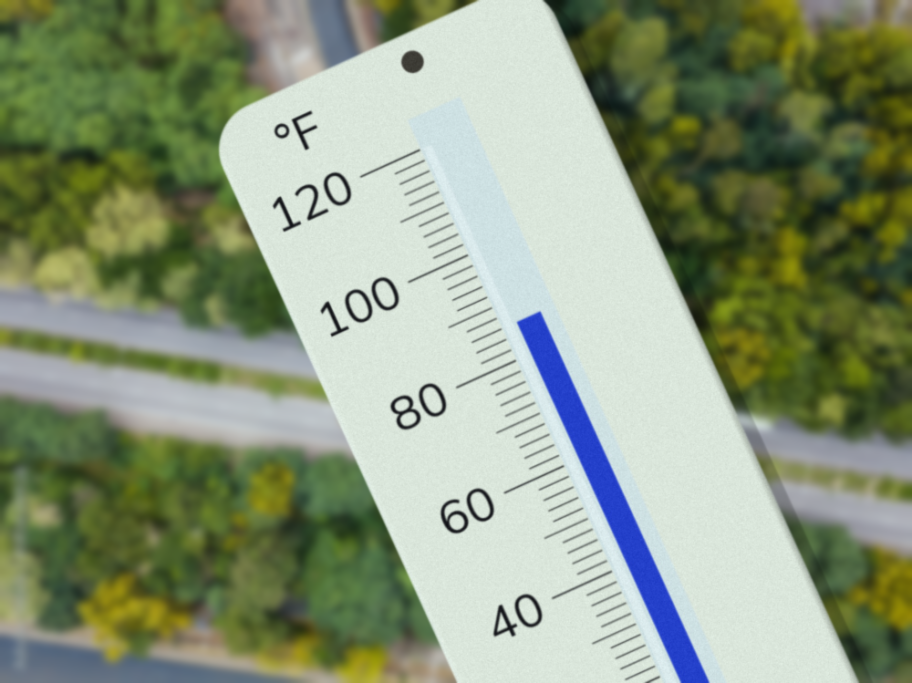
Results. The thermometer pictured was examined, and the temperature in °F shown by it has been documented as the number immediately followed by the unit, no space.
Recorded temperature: 86°F
